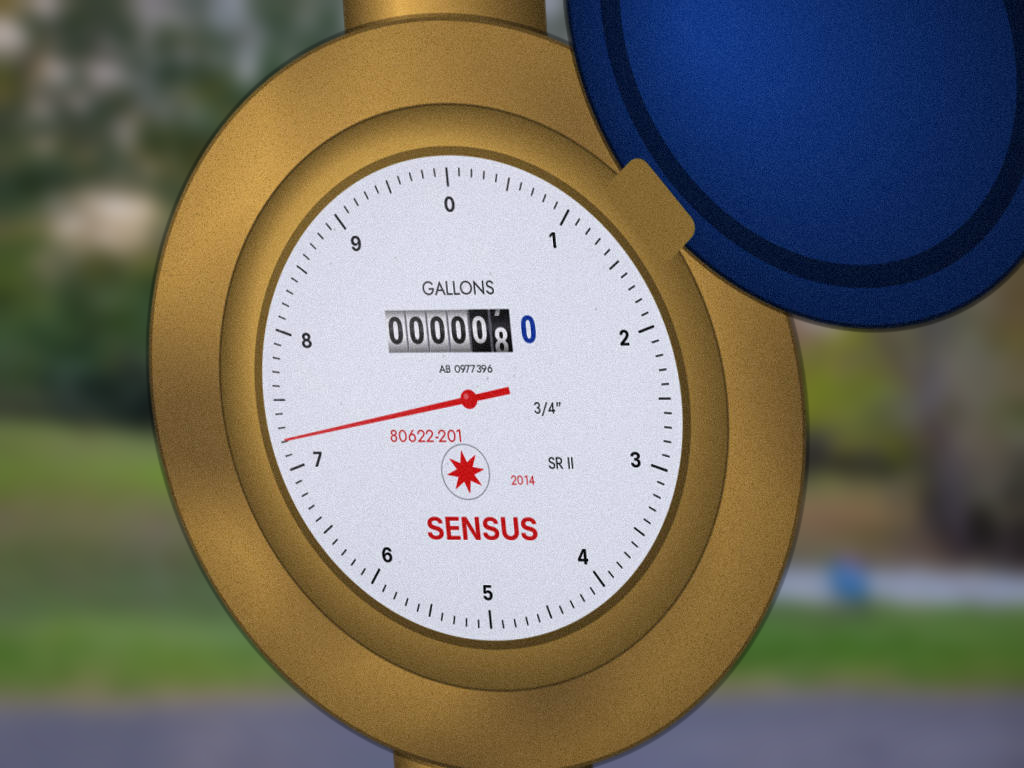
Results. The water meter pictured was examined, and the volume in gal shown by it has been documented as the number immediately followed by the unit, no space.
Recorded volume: 77.2gal
